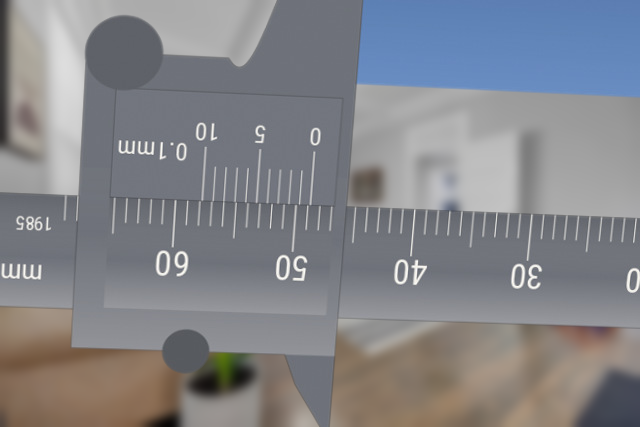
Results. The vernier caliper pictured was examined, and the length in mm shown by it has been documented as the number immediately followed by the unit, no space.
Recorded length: 48.8mm
